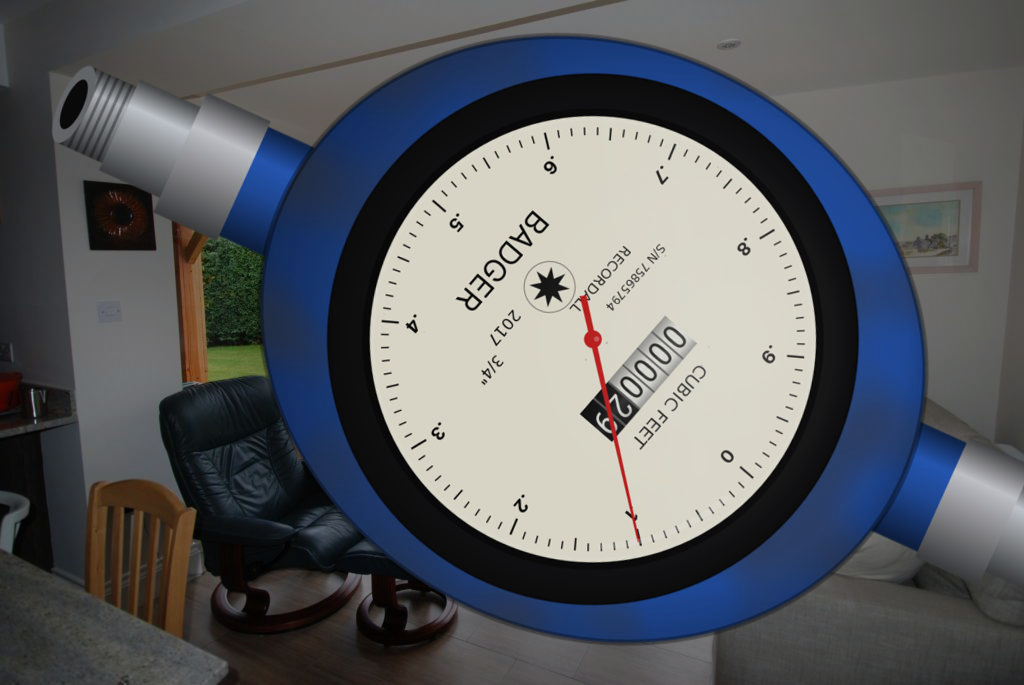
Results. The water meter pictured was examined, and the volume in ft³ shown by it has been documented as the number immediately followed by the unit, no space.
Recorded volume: 29.10ft³
